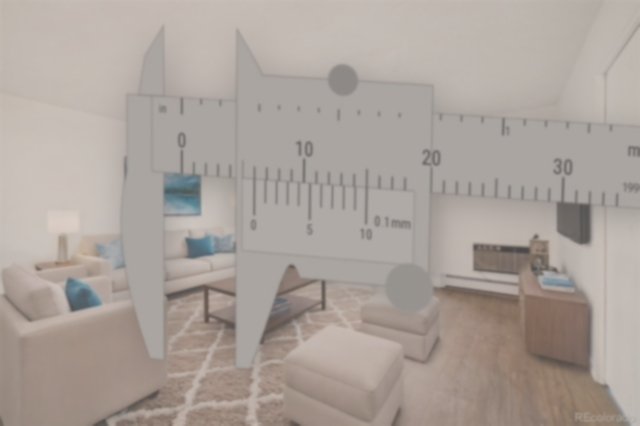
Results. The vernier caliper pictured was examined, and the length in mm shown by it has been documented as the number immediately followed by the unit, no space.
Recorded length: 6.0mm
